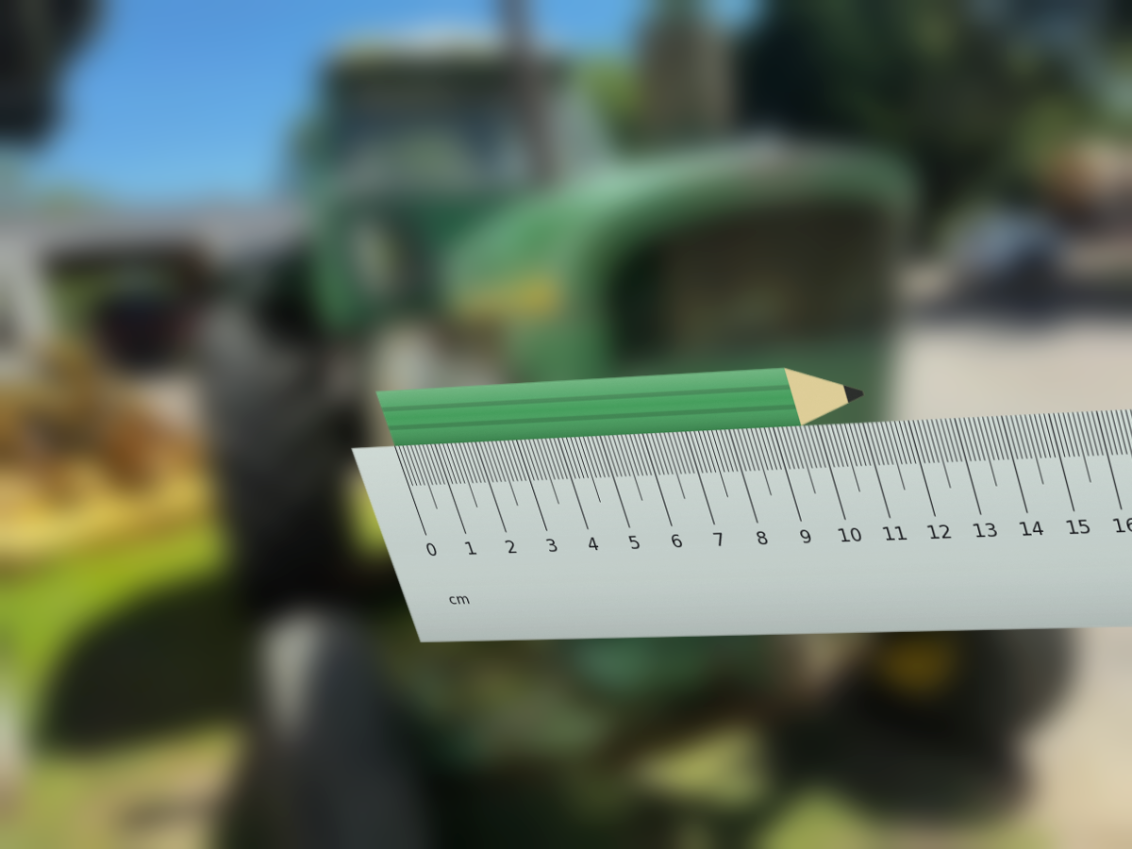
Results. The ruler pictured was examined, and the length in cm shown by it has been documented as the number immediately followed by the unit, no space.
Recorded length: 11.2cm
